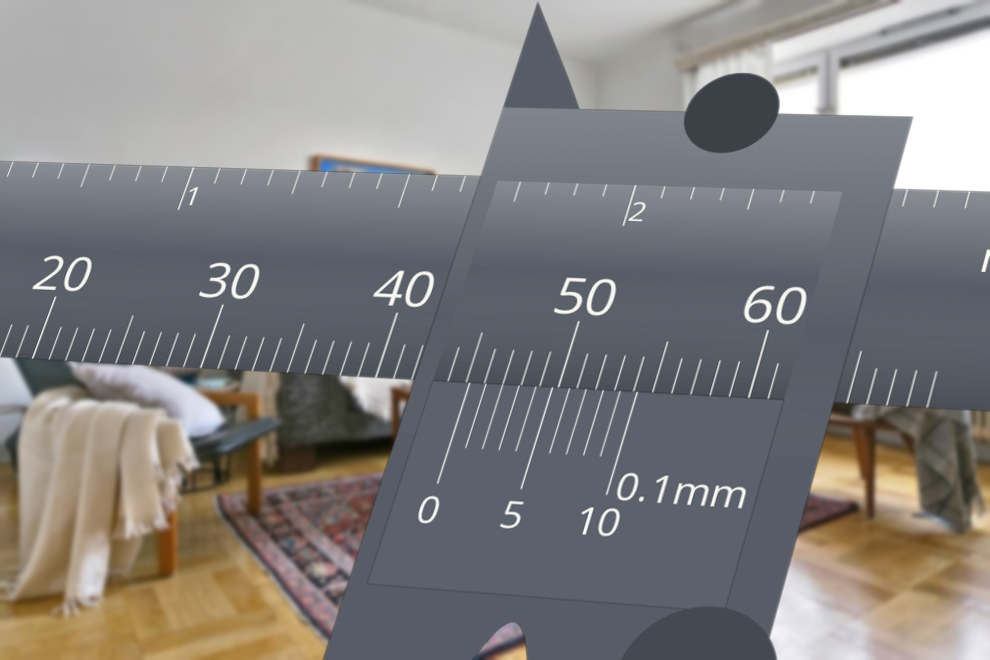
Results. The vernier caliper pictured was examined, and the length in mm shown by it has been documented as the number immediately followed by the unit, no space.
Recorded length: 45.2mm
